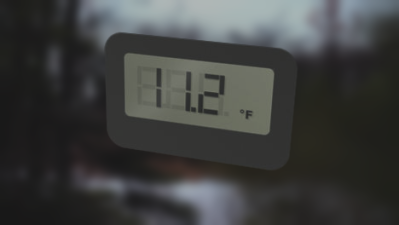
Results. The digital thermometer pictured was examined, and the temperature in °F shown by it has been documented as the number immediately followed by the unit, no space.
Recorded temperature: 11.2°F
